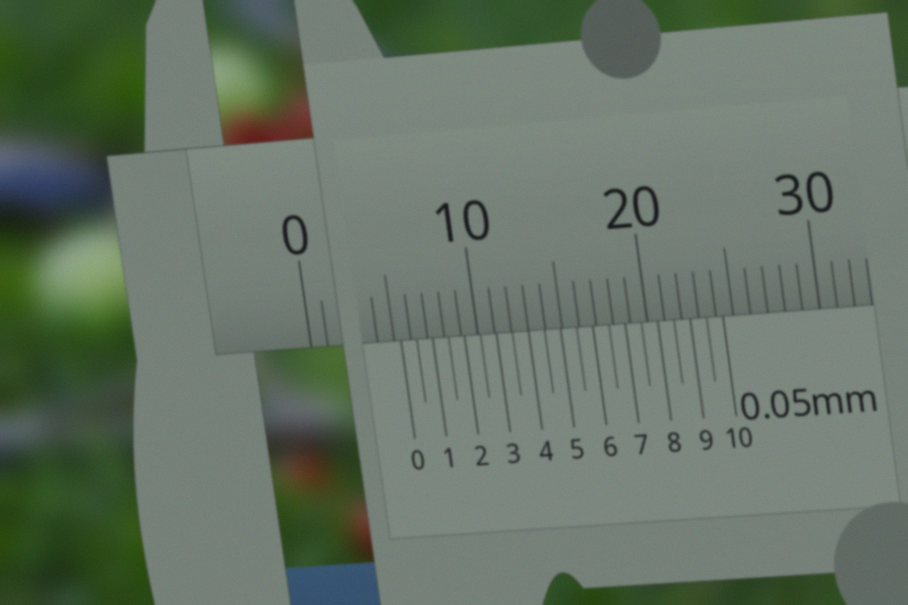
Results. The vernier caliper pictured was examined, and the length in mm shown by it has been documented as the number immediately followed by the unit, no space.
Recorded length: 5.4mm
